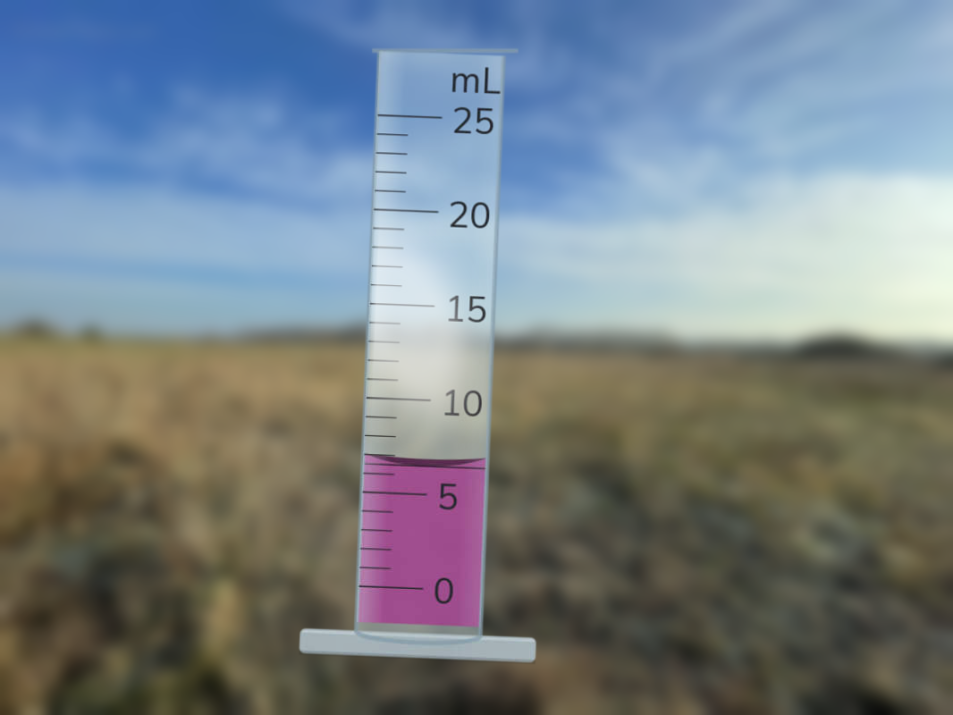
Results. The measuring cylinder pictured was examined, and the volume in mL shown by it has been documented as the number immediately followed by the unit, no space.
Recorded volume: 6.5mL
